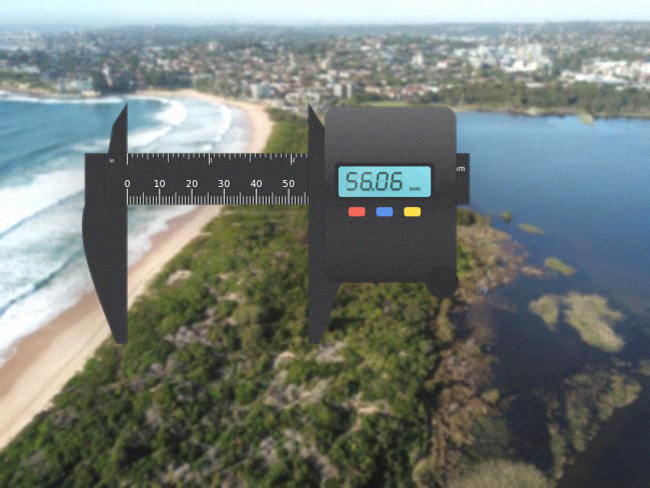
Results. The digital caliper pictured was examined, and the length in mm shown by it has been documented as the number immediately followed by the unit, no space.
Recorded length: 56.06mm
